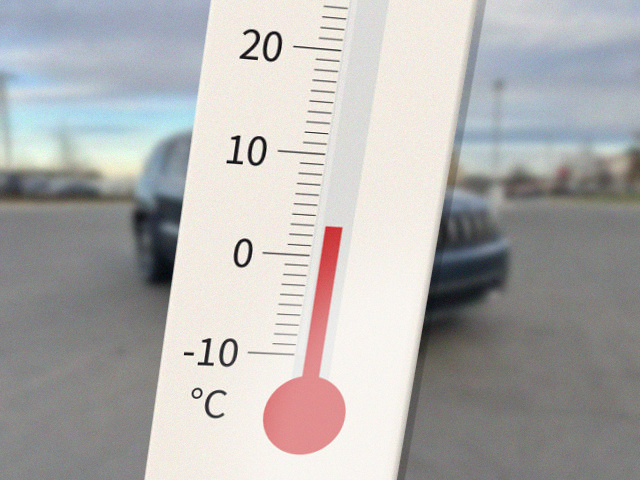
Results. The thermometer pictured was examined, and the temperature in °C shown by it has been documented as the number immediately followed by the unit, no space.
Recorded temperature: 3°C
